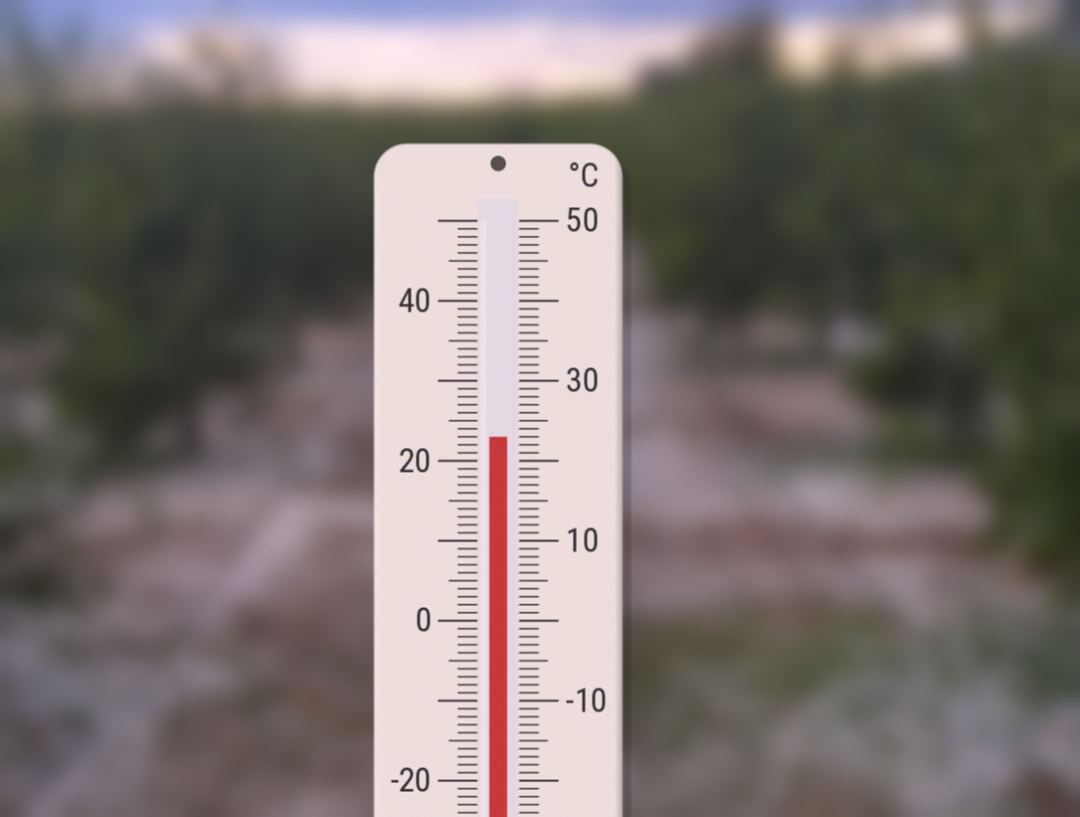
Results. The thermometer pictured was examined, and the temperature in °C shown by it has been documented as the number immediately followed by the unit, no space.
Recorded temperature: 23°C
